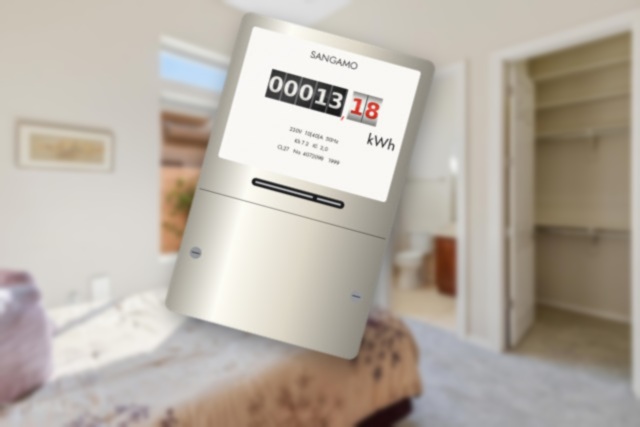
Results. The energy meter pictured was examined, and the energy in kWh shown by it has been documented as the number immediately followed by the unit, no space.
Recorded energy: 13.18kWh
